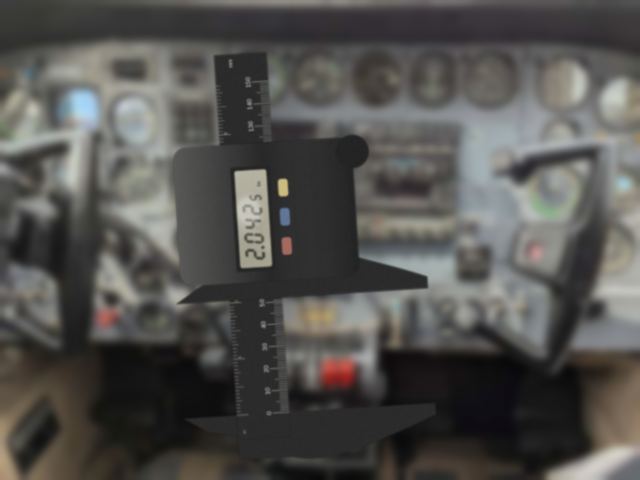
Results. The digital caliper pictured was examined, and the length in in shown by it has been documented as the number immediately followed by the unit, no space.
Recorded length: 2.0425in
